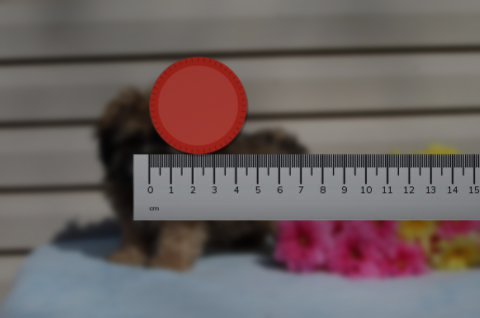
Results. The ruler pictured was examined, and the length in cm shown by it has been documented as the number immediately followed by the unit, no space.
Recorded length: 4.5cm
